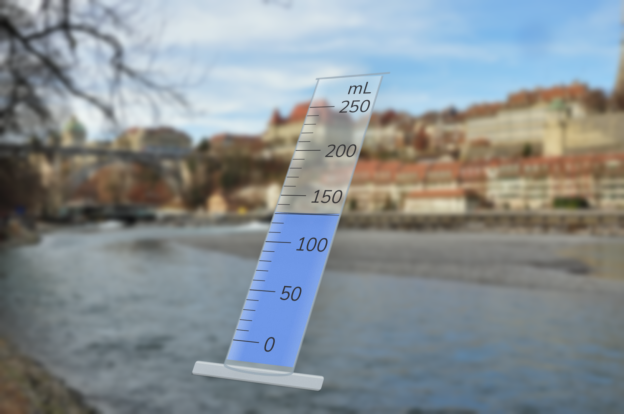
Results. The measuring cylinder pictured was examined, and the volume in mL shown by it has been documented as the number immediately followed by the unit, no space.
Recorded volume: 130mL
